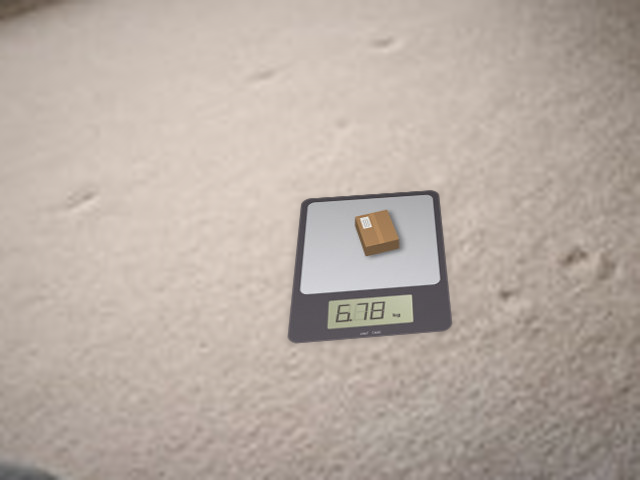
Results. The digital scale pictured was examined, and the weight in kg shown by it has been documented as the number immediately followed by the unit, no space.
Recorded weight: 6.78kg
